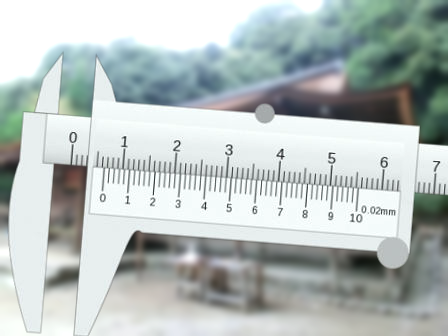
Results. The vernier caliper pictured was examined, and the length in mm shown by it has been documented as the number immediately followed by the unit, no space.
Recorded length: 6.4mm
